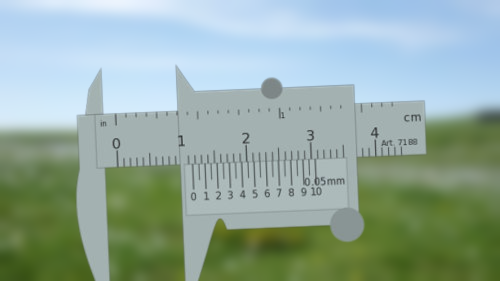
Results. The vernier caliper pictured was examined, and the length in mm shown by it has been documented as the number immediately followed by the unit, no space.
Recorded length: 11.6mm
